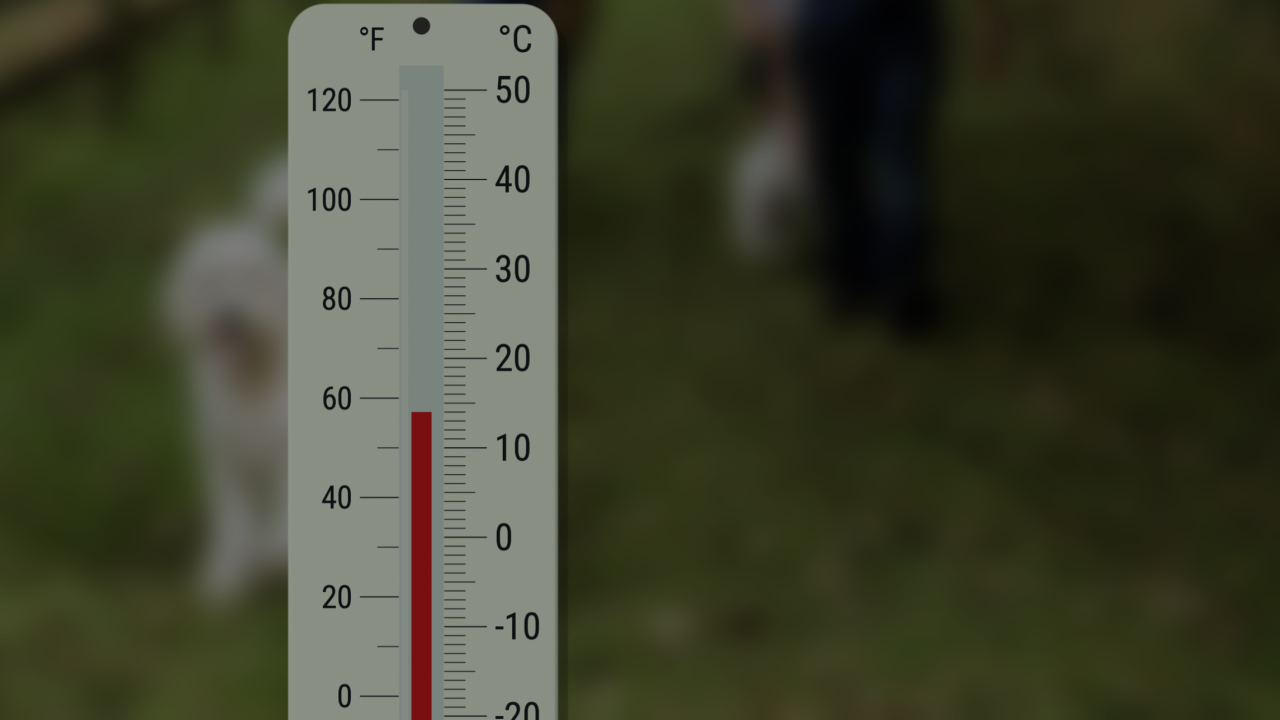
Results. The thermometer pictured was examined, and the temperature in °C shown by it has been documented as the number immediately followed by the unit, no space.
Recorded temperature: 14°C
